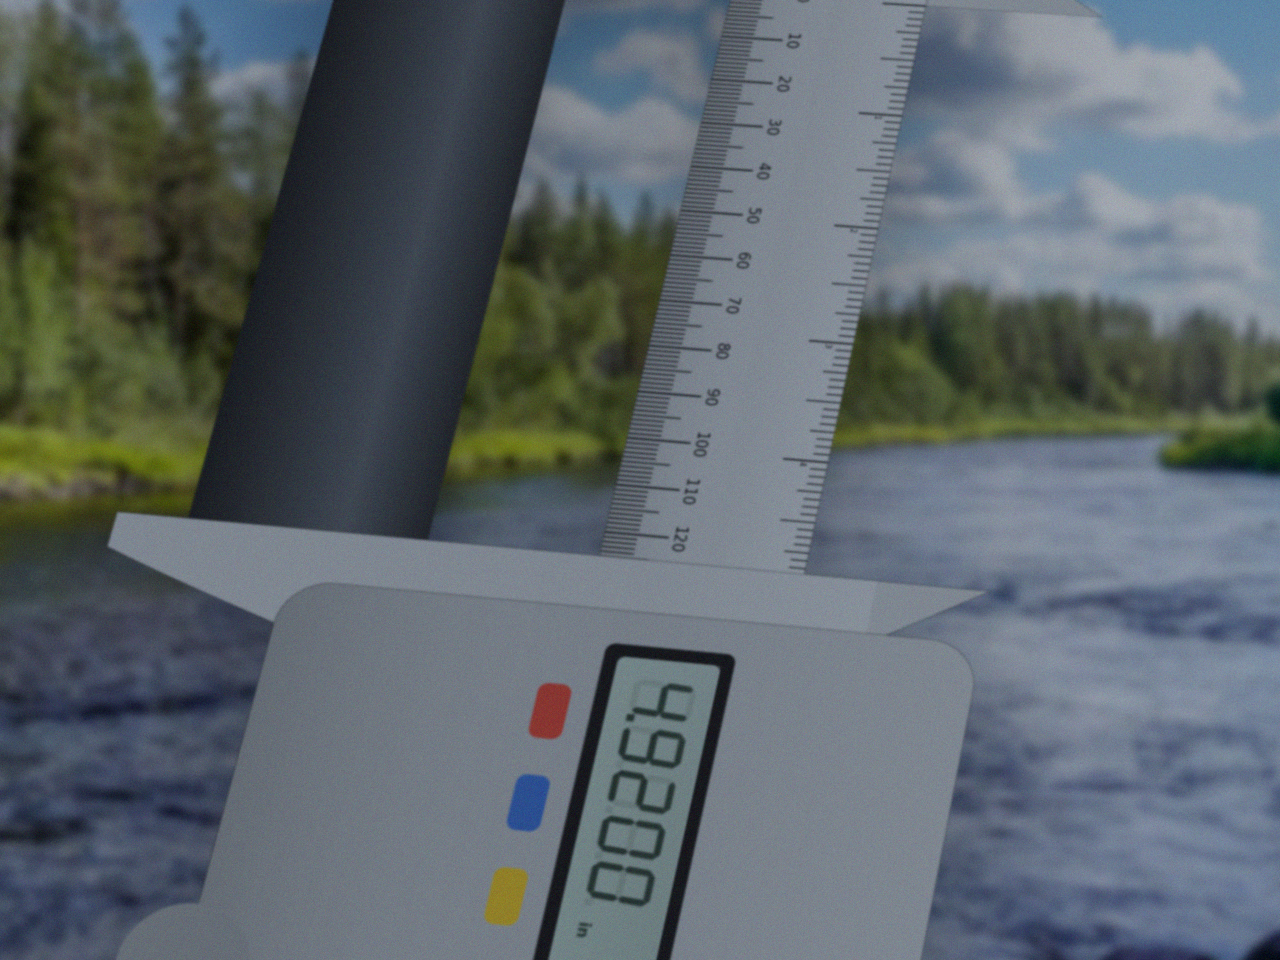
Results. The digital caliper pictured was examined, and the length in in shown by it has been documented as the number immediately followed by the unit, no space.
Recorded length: 4.9200in
